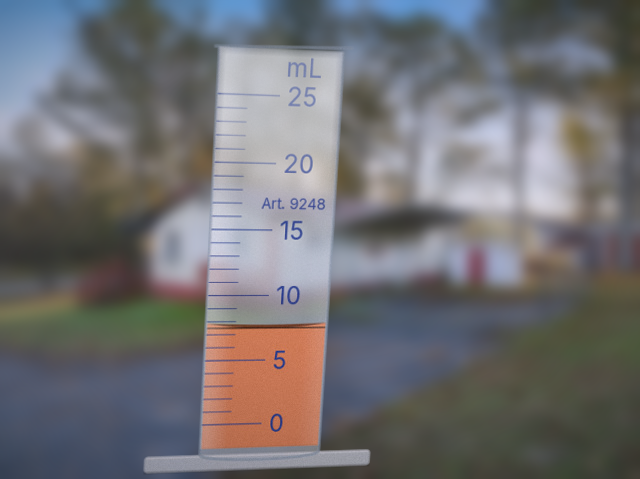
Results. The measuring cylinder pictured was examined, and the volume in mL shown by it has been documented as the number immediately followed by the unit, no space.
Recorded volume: 7.5mL
